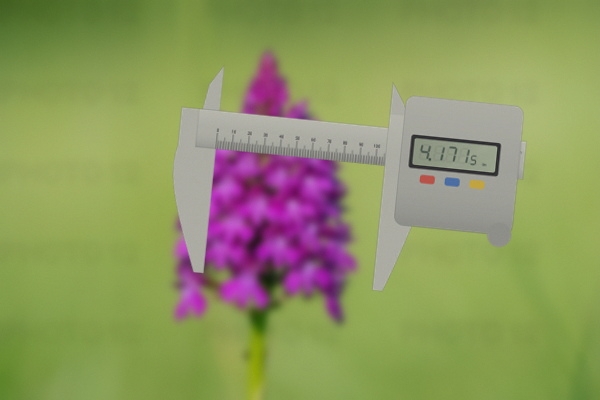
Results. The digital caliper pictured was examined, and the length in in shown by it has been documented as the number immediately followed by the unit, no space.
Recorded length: 4.1715in
